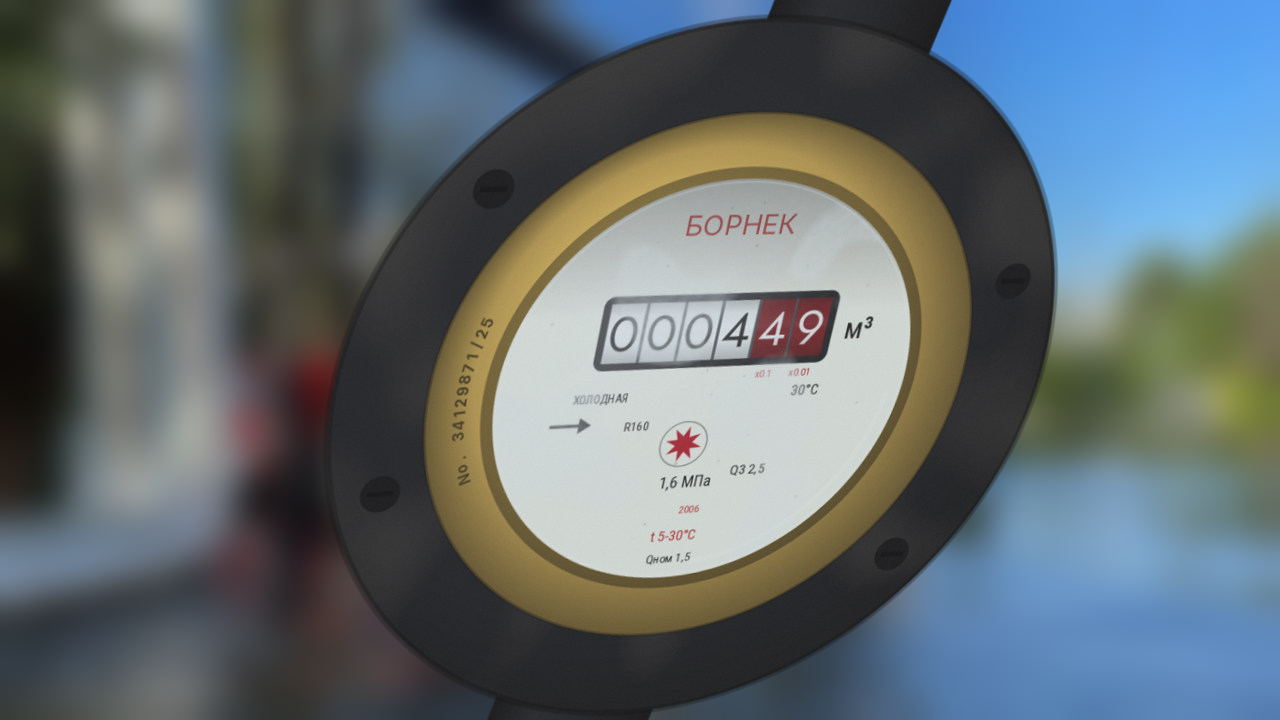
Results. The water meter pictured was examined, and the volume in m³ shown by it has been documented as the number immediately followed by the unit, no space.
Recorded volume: 4.49m³
